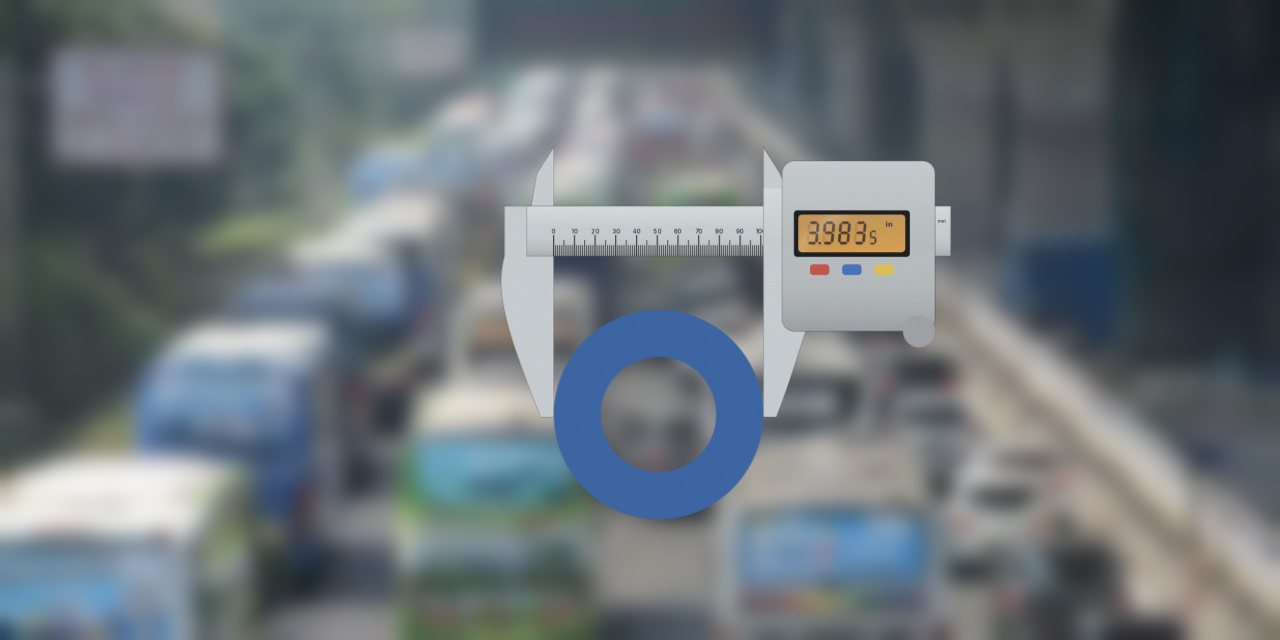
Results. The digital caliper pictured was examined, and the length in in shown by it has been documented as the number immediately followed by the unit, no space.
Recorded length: 3.9835in
